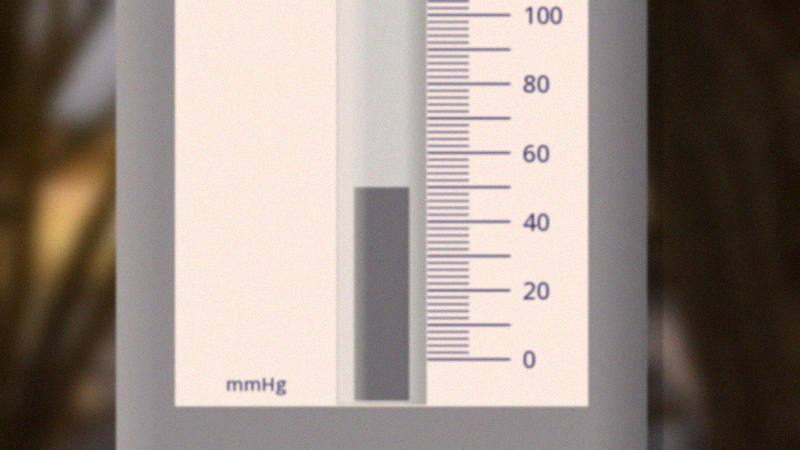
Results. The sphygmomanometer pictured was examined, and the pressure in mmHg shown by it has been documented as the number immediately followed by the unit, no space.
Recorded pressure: 50mmHg
